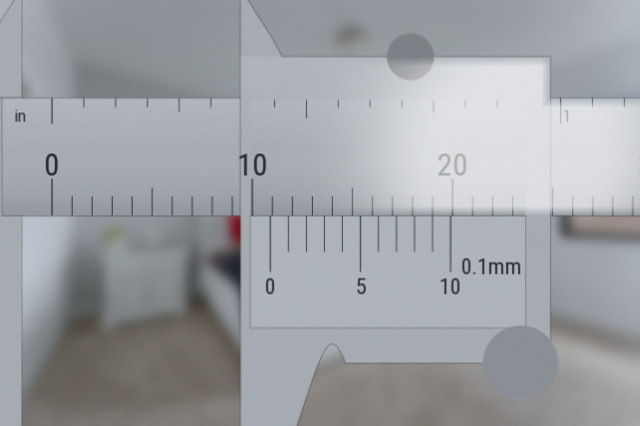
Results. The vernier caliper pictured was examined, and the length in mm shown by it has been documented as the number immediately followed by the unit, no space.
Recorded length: 10.9mm
